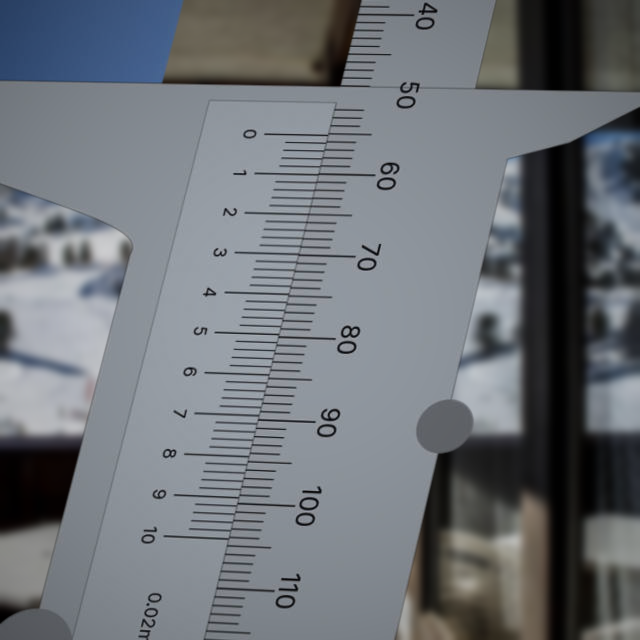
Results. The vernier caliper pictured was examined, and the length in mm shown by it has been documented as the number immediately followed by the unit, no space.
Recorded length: 55.2mm
